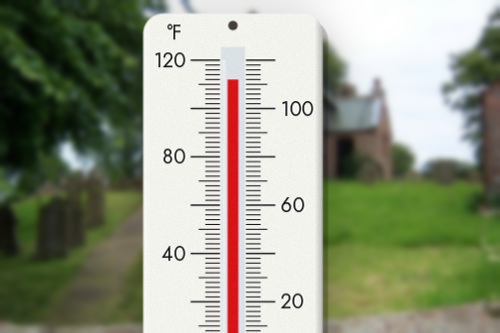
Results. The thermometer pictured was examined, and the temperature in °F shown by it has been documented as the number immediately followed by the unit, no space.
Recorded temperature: 112°F
